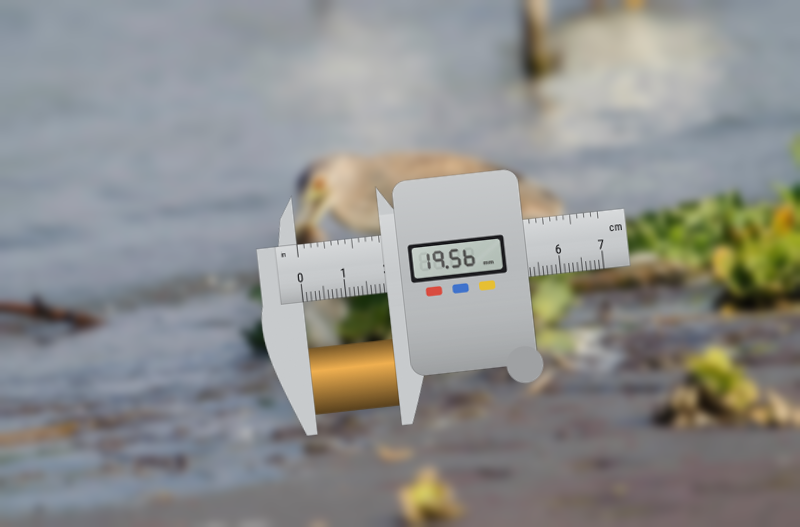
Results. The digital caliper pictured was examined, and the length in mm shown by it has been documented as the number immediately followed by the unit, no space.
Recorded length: 19.56mm
